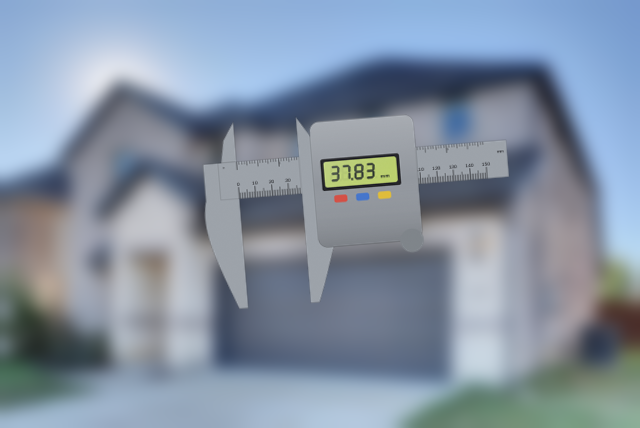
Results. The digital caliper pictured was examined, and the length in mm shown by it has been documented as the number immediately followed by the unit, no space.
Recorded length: 37.83mm
